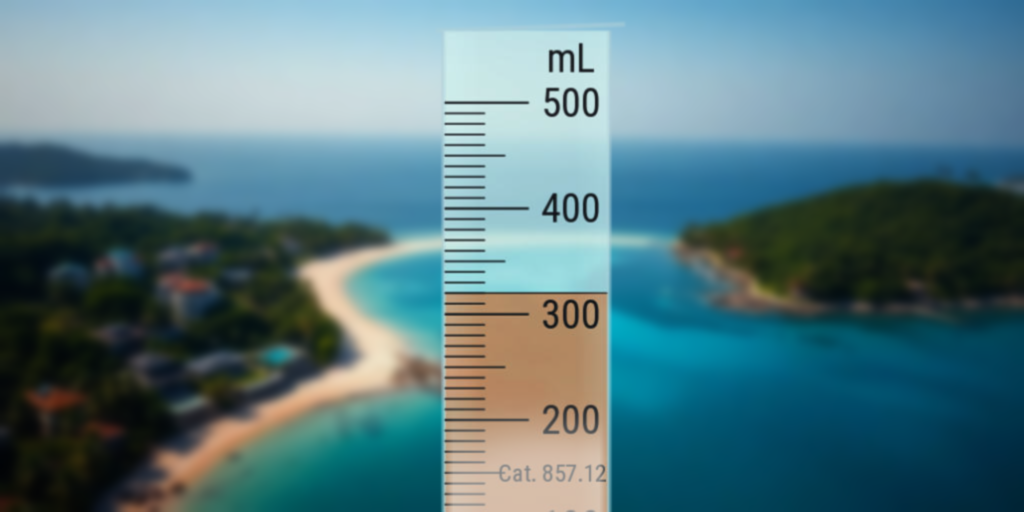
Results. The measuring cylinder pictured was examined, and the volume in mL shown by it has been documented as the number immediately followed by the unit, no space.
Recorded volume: 320mL
